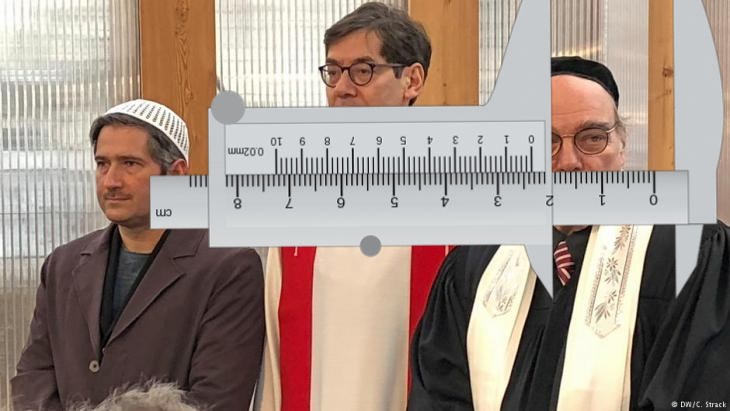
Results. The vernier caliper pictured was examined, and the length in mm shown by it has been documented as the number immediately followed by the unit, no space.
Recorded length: 23.5mm
